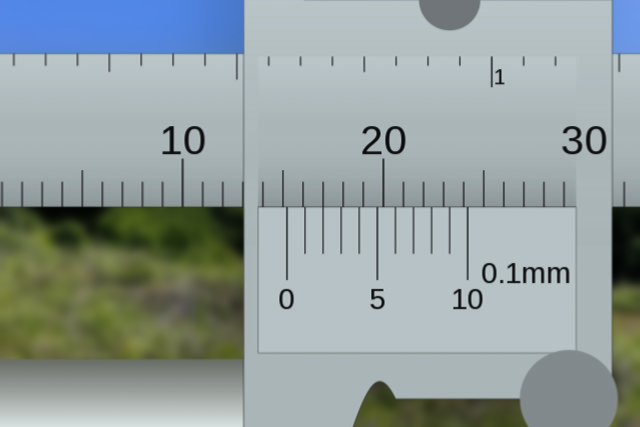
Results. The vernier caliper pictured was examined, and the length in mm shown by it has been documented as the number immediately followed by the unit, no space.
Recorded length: 15.2mm
